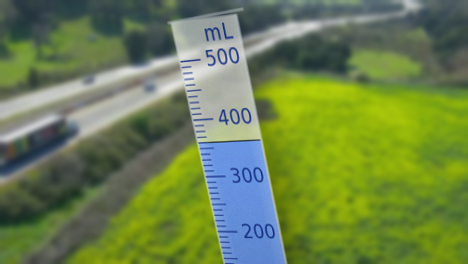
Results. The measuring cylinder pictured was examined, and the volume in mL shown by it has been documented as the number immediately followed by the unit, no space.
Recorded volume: 360mL
